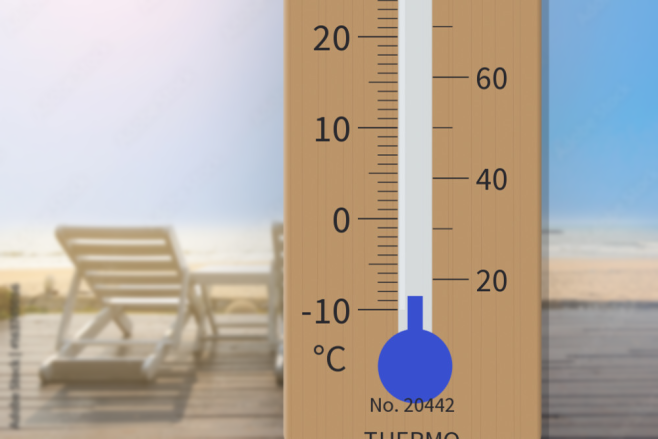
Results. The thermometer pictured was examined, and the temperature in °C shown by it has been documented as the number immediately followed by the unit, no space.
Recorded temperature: -8.5°C
